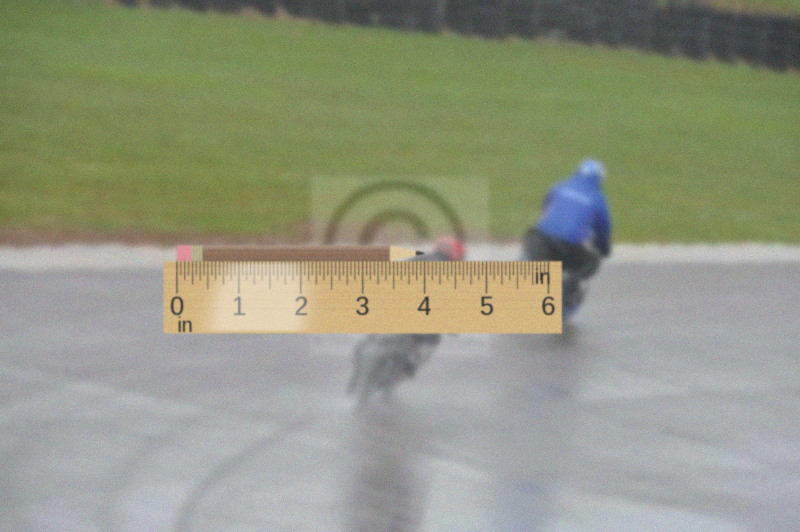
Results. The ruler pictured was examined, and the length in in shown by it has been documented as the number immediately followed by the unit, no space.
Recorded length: 4in
